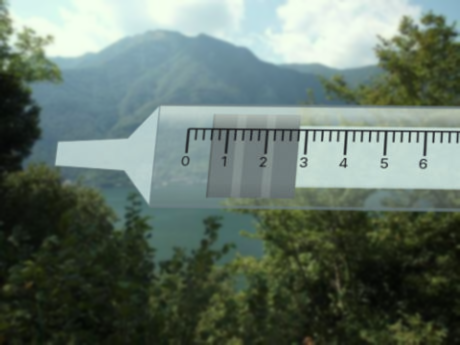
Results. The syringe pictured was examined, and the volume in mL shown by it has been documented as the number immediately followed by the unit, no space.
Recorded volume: 0.6mL
